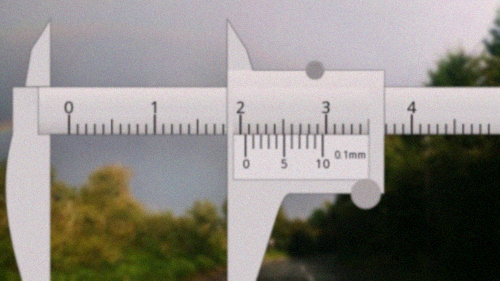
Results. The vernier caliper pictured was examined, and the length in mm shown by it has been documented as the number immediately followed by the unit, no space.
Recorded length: 20.6mm
